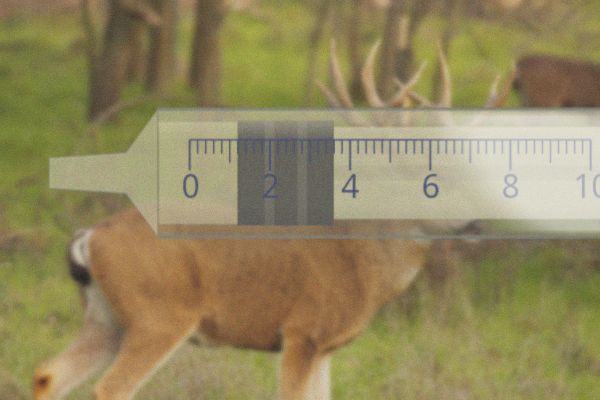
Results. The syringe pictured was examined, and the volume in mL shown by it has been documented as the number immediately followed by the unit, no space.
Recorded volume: 1.2mL
